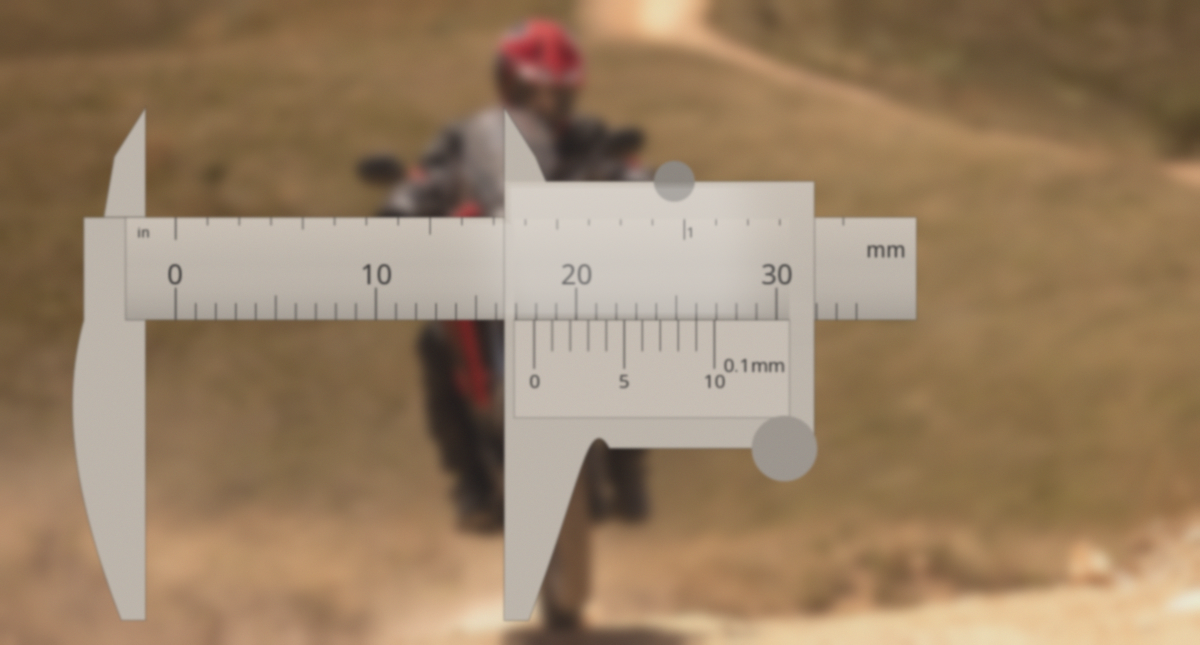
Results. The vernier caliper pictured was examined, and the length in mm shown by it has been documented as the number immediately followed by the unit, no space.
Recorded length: 17.9mm
